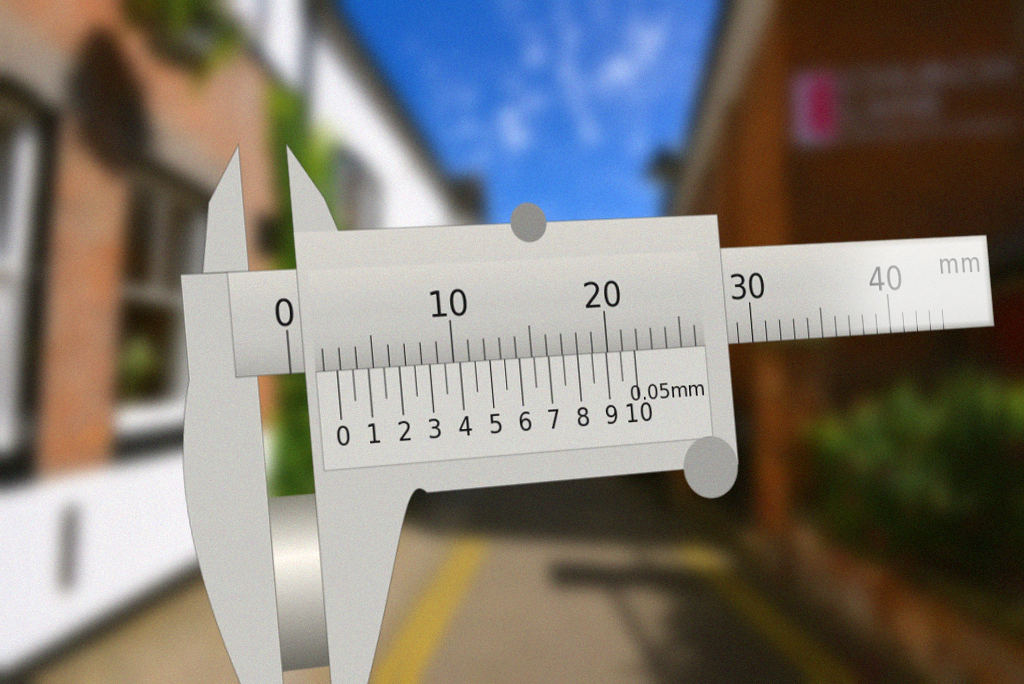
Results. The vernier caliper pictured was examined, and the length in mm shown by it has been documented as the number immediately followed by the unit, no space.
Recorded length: 2.8mm
